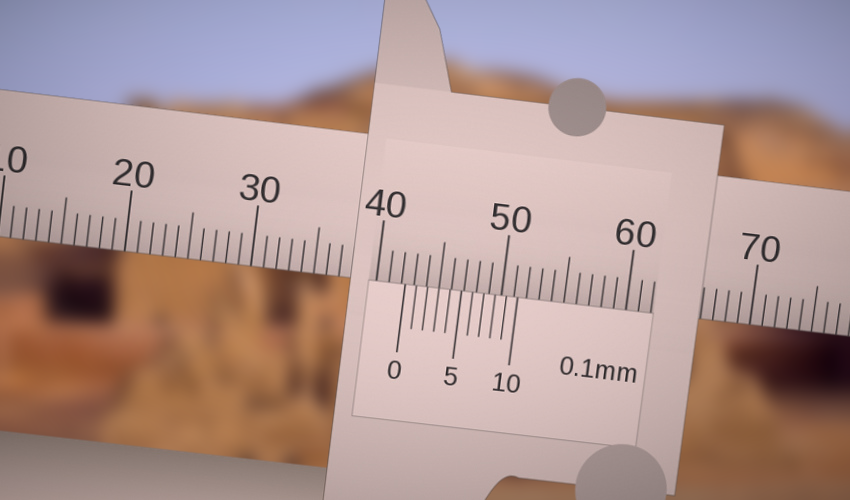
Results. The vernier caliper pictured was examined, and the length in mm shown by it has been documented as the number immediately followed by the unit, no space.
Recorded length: 42.3mm
